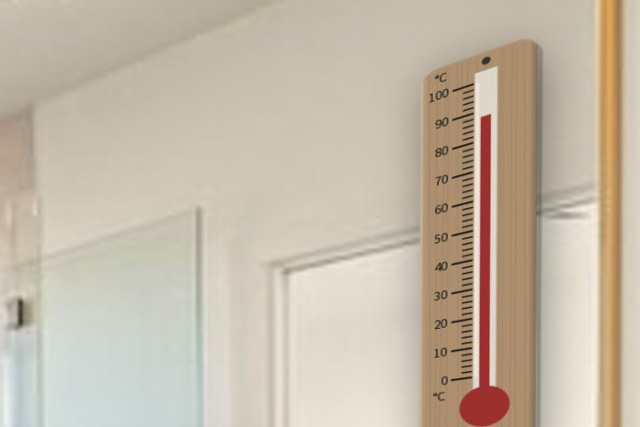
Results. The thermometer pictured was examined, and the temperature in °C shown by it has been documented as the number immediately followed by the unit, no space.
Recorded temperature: 88°C
